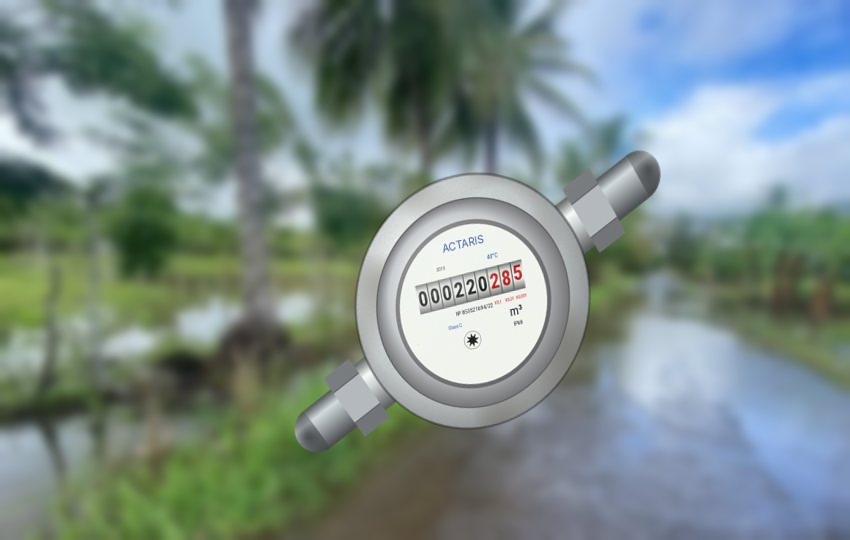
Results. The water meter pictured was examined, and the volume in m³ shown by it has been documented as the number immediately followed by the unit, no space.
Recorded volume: 220.285m³
